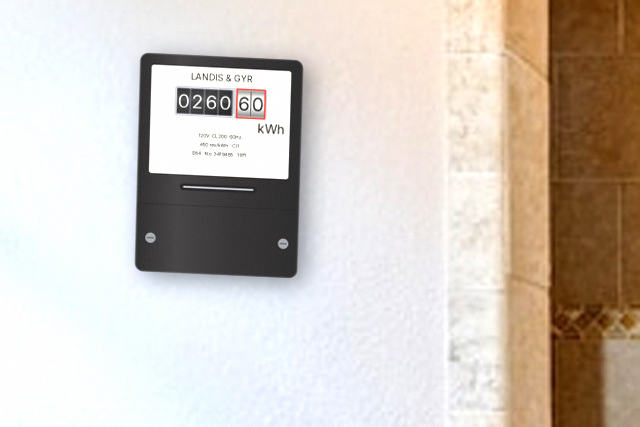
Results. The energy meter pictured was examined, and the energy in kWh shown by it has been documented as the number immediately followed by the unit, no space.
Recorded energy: 260.60kWh
